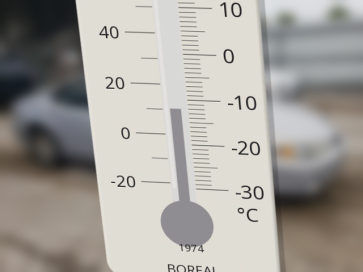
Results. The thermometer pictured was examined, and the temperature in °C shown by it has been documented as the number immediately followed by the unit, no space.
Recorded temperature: -12°C
